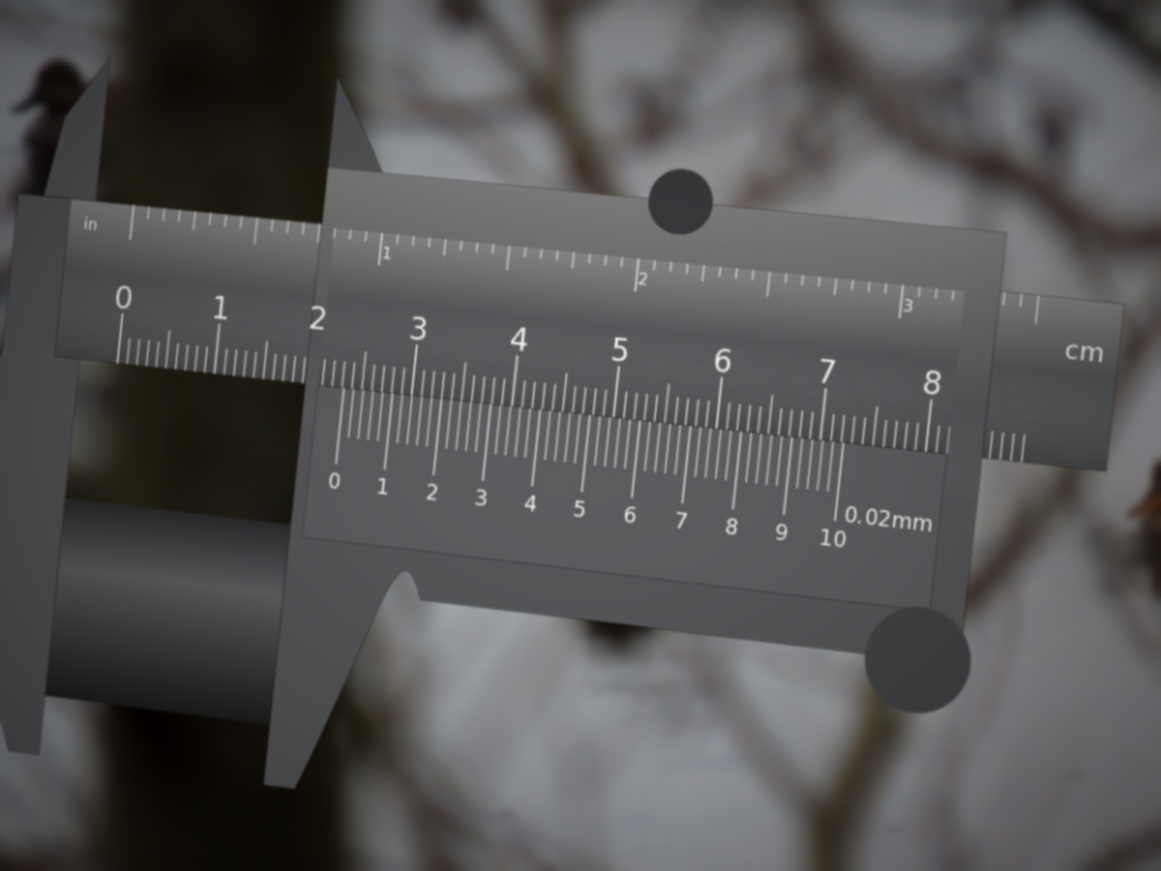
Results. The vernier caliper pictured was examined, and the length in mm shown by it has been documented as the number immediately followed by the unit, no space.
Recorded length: 23.2mm
